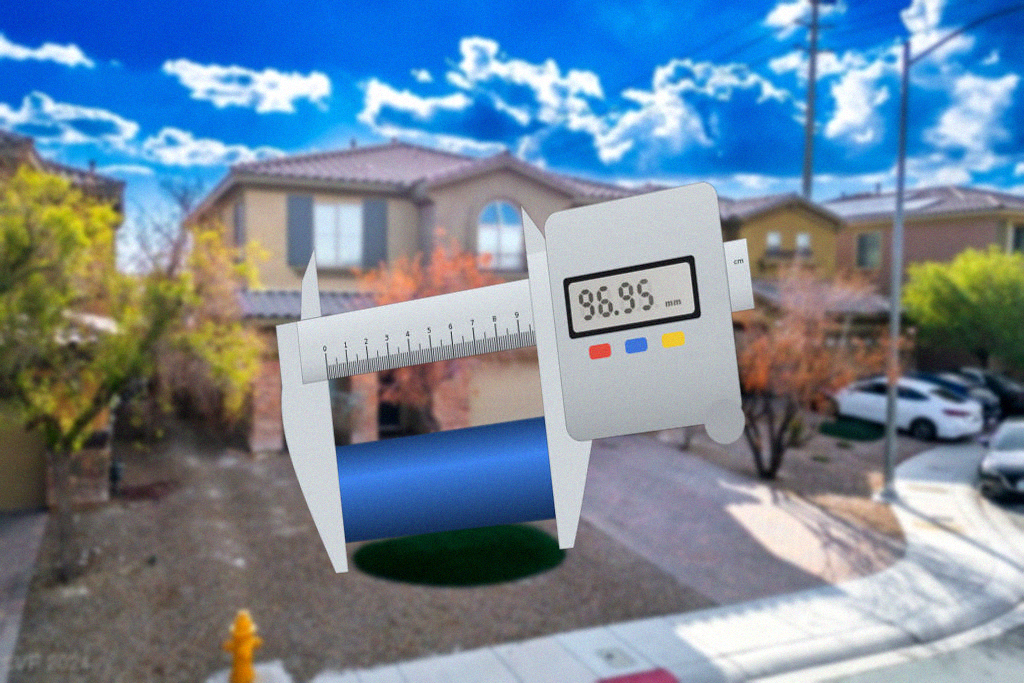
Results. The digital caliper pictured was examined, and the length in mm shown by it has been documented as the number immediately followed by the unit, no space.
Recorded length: 96.95mm
